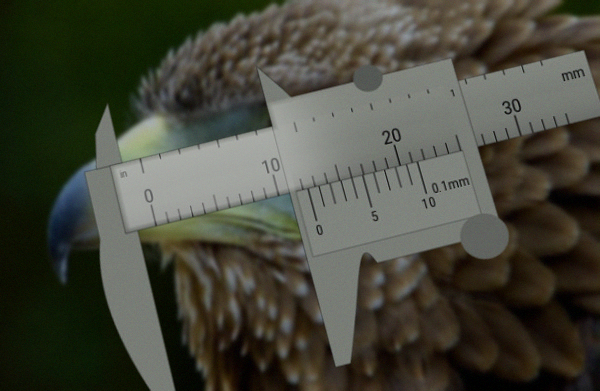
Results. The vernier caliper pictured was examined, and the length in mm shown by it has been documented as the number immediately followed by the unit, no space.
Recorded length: 12.4mm
